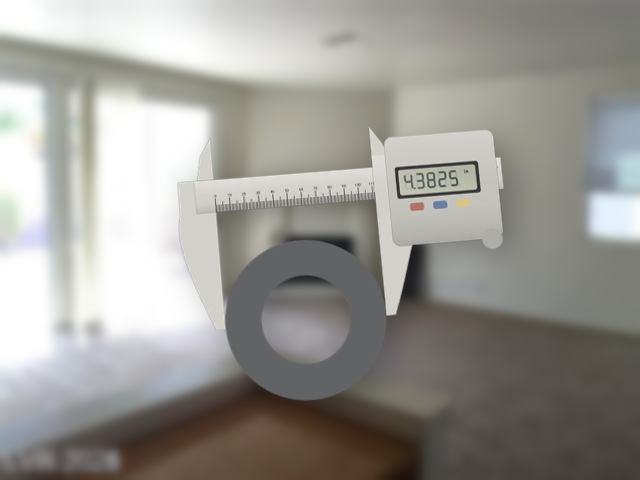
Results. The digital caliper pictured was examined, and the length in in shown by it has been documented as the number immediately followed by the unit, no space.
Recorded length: 4.3825in
